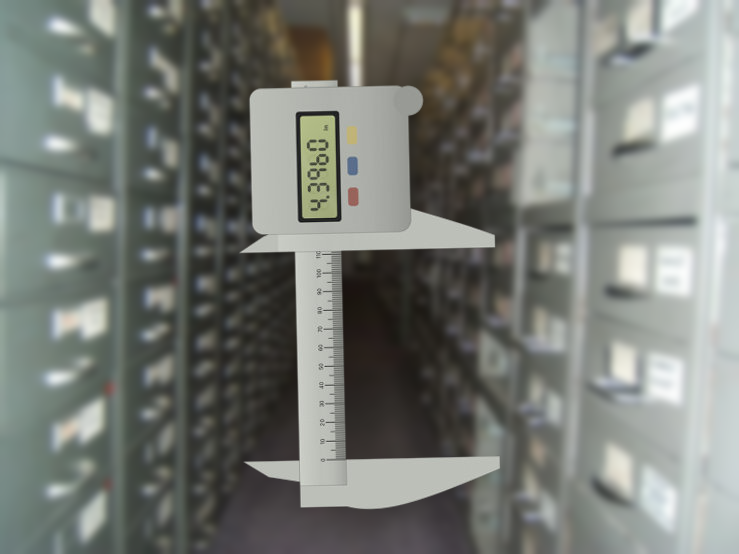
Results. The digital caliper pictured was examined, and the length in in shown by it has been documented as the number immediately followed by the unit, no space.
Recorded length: 4.3960in
